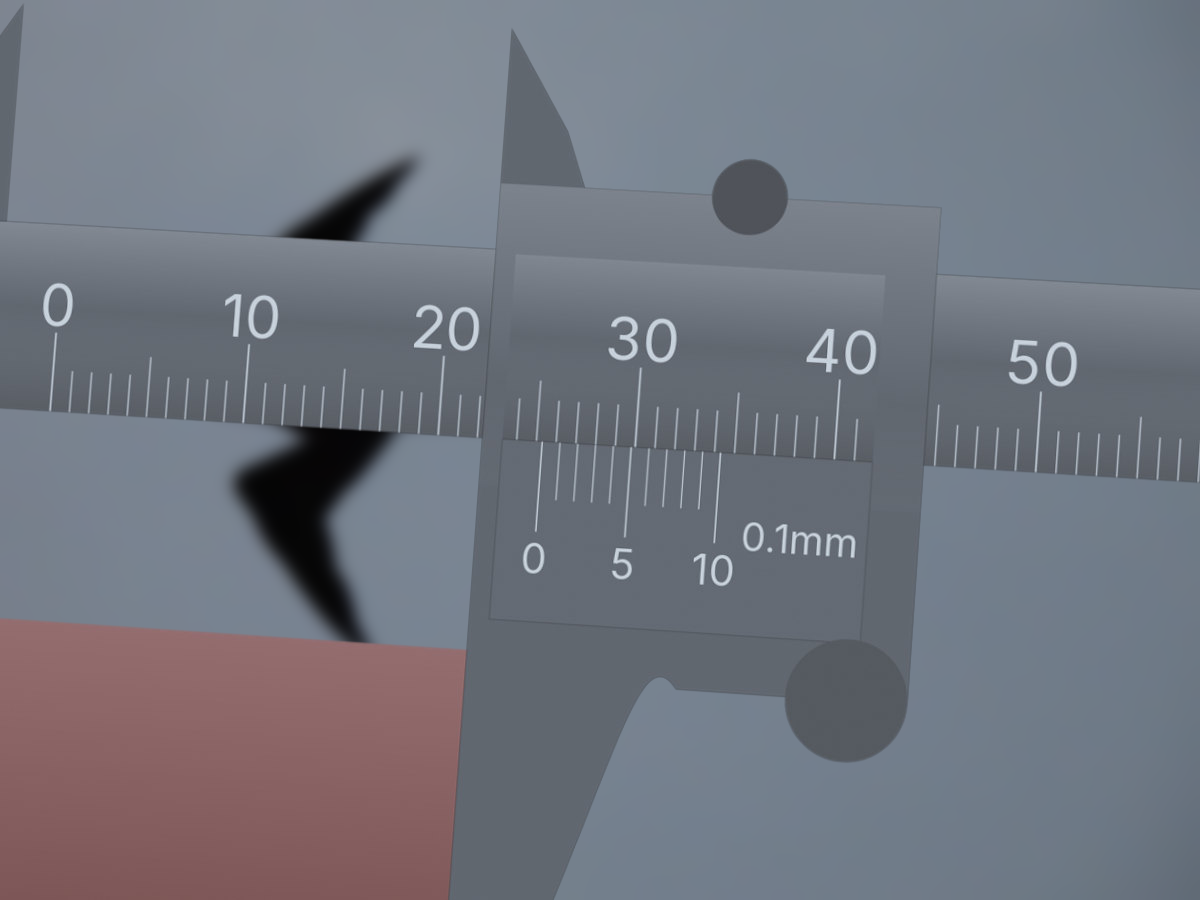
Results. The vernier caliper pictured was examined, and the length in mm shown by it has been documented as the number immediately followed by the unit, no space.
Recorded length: 25.3mm
